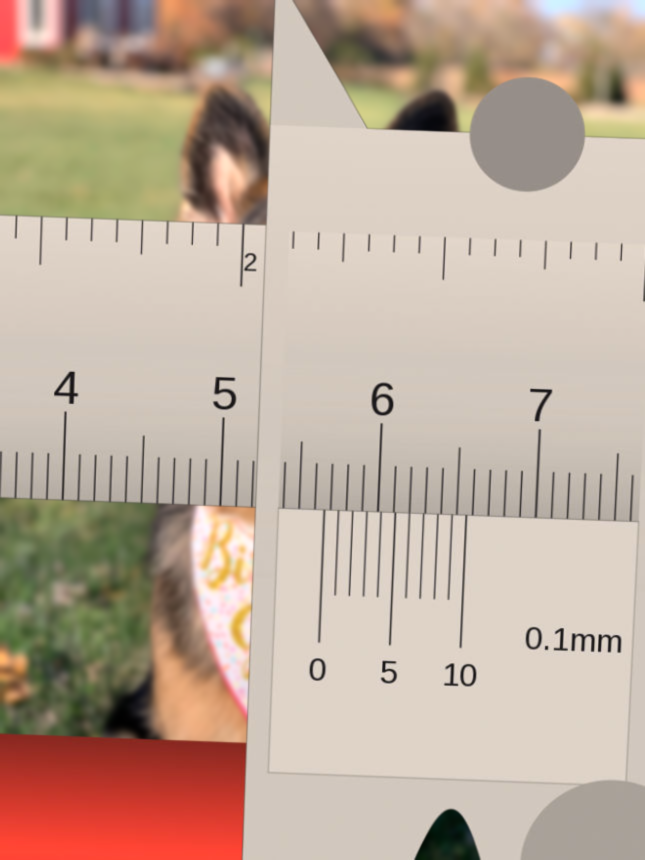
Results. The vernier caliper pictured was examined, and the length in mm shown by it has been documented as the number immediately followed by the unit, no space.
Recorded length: 56.6mm
